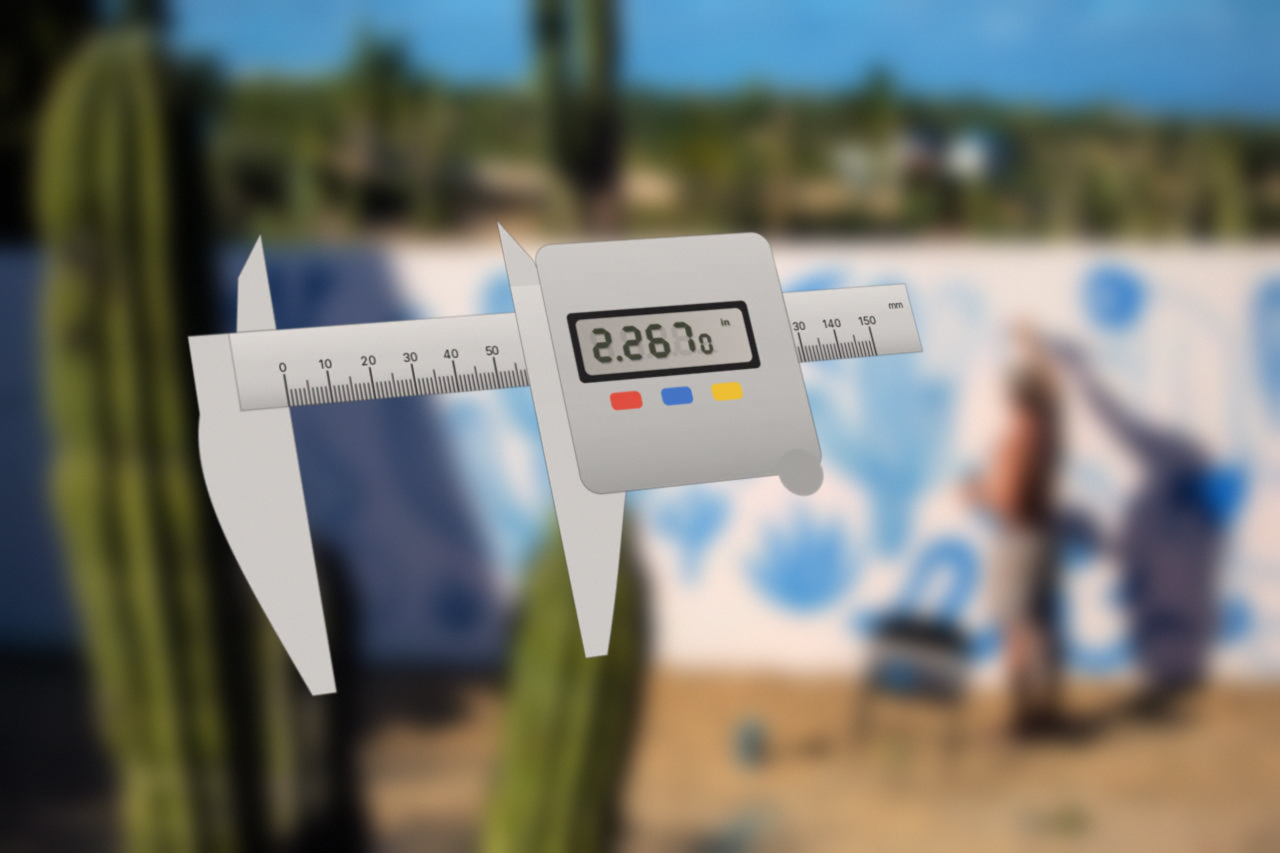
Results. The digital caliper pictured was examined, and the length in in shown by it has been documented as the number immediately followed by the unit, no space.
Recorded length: 2.2670in
